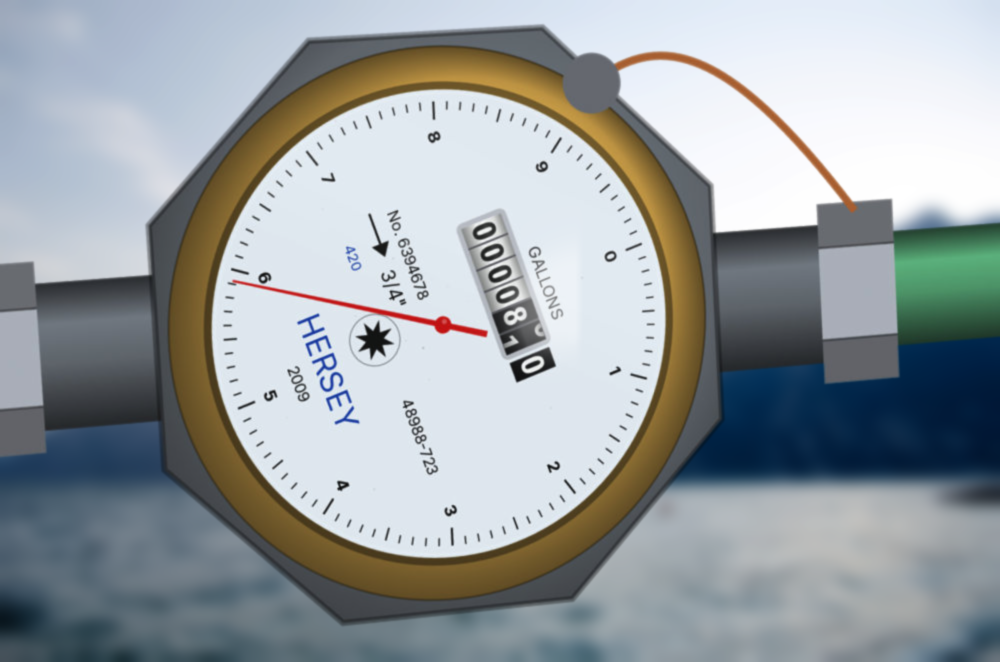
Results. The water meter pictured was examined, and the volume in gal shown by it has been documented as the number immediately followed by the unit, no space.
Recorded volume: 805.9gal
